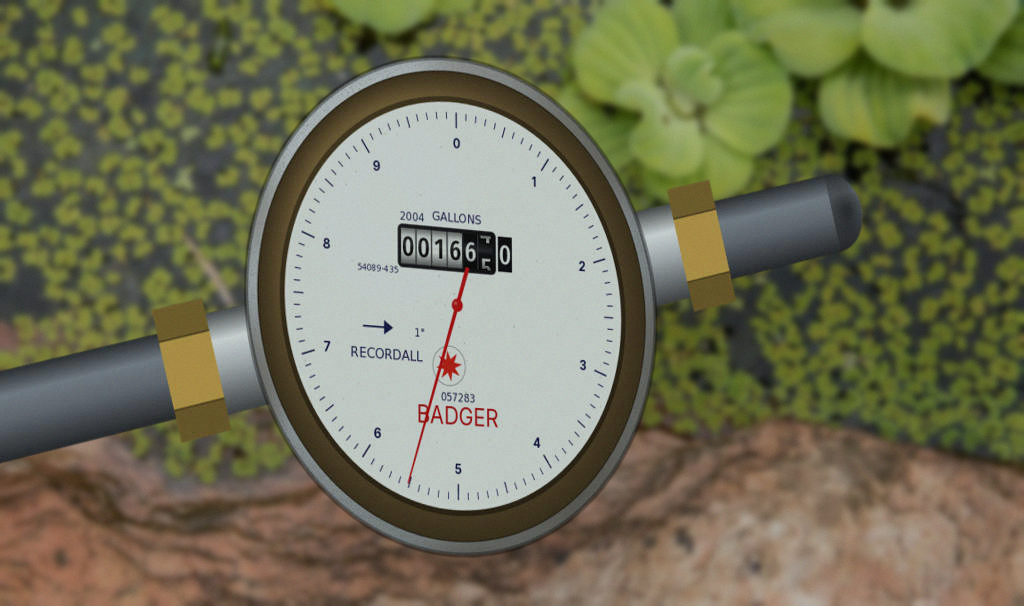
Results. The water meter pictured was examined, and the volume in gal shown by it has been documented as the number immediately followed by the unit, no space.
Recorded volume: 16645.5gal
